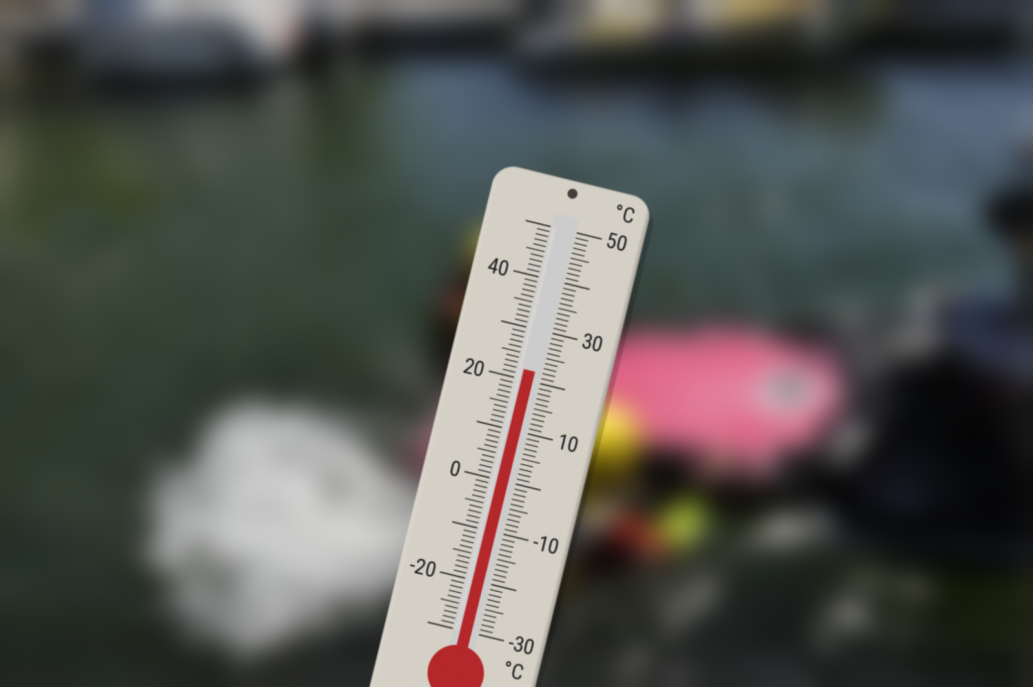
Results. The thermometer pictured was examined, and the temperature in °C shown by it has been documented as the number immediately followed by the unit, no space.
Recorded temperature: 22°C
